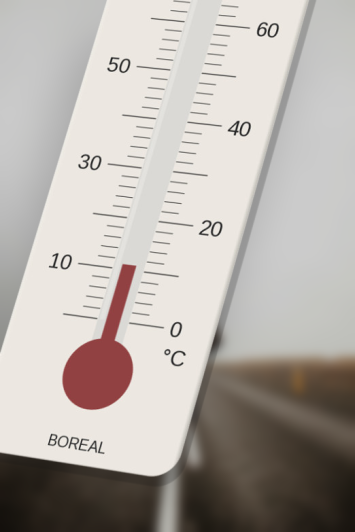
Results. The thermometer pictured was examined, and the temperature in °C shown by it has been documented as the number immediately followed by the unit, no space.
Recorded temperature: 11°C
